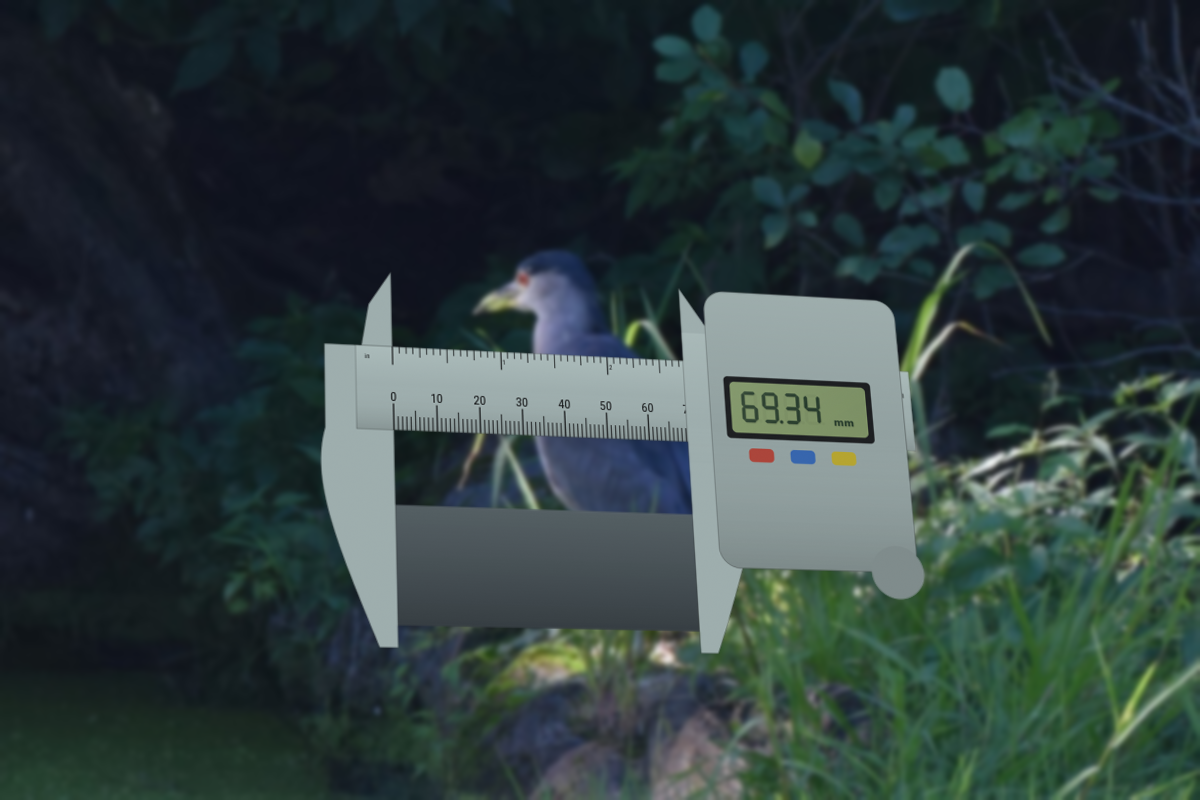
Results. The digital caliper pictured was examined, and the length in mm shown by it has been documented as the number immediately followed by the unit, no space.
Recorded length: 69.34mm
